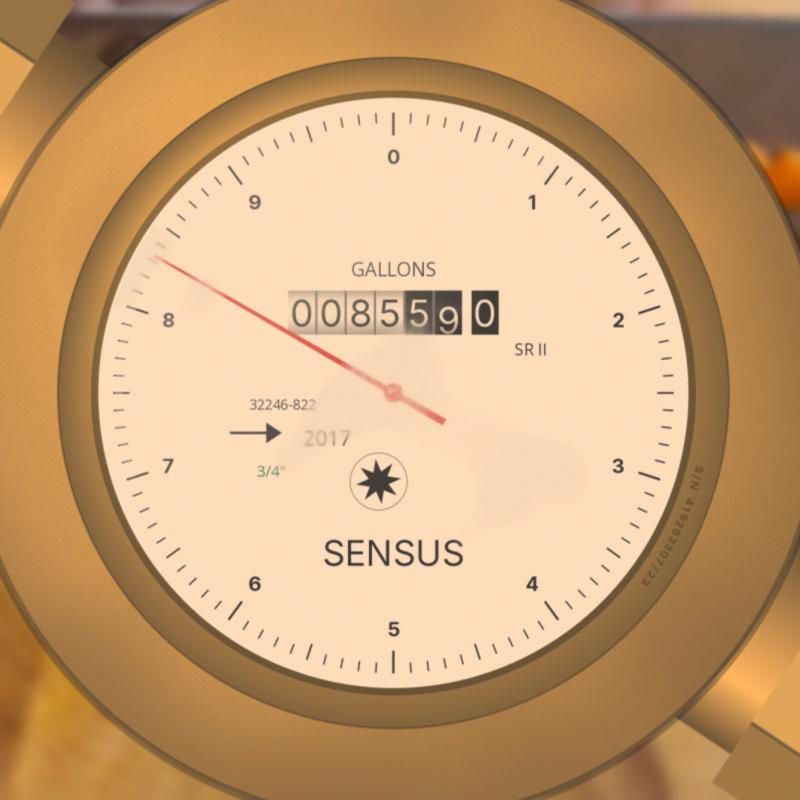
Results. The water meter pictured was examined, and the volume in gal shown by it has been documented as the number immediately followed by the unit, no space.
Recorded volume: 85588.3gal
